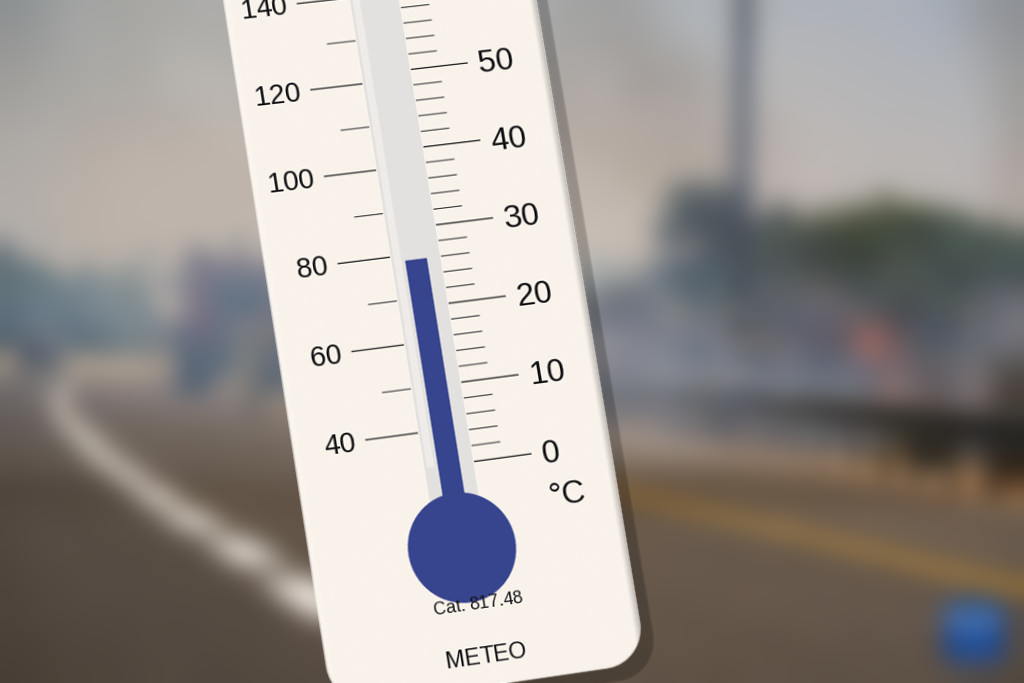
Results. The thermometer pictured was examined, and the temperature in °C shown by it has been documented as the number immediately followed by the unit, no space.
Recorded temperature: 26°C
